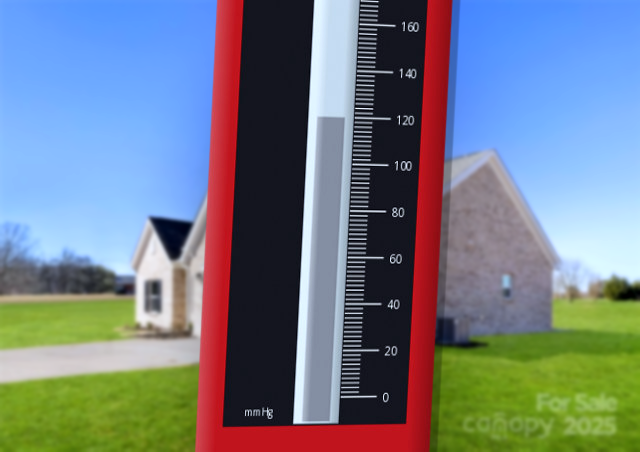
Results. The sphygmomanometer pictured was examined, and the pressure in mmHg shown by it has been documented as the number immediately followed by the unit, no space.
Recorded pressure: 120mmHg
